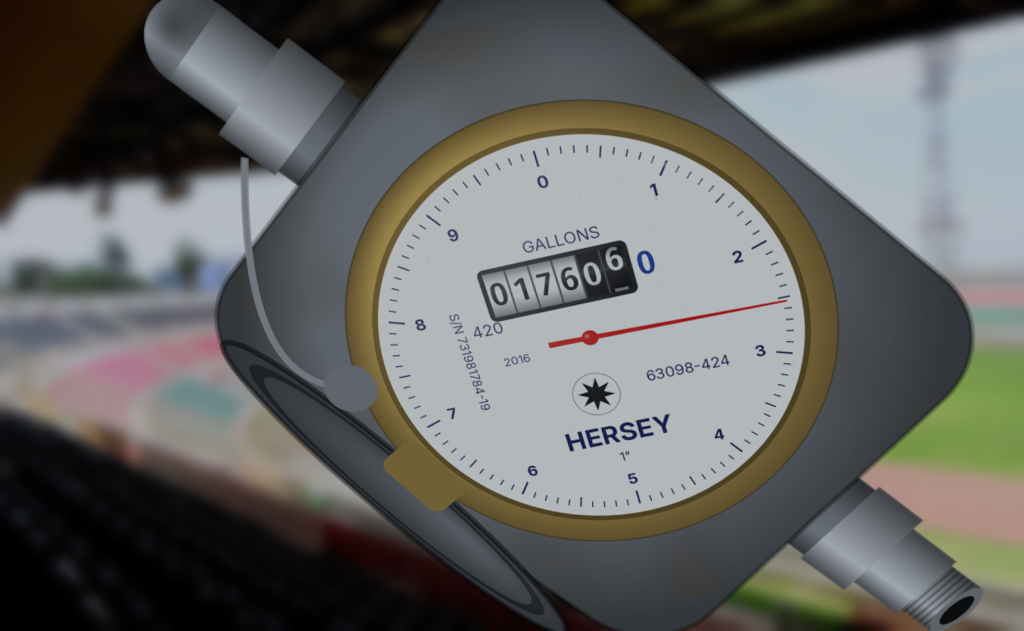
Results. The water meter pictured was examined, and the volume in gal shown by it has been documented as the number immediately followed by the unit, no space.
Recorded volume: 176062.5gal
